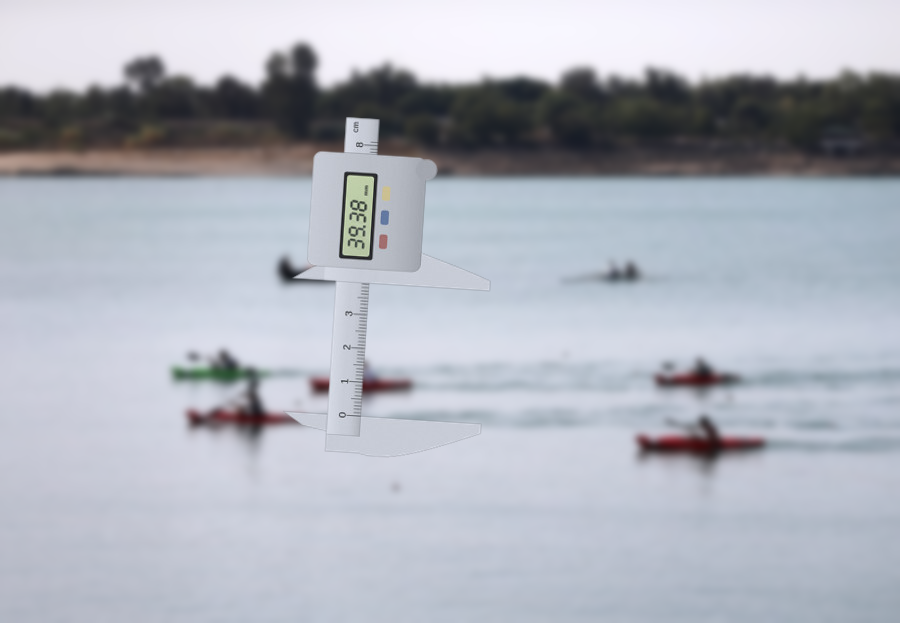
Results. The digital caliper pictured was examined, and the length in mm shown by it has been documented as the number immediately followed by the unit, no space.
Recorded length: 39.38mm
